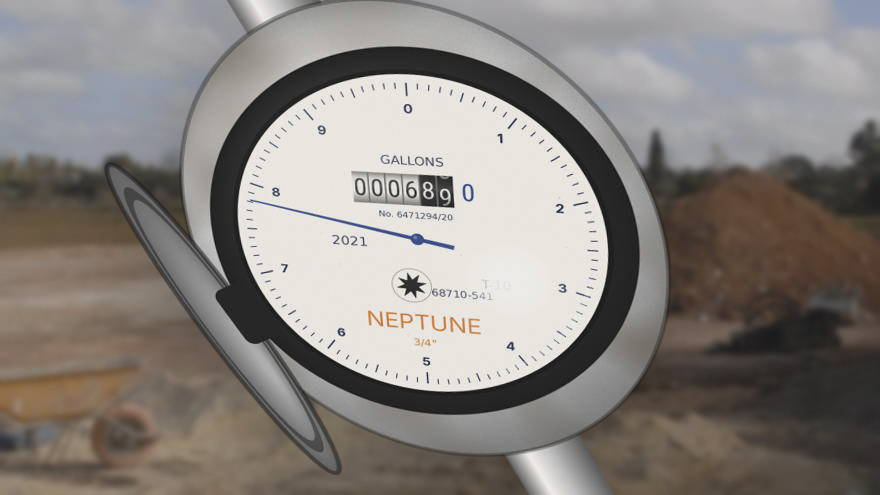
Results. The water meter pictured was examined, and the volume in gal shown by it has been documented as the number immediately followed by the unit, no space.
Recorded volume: 6887.8gal
